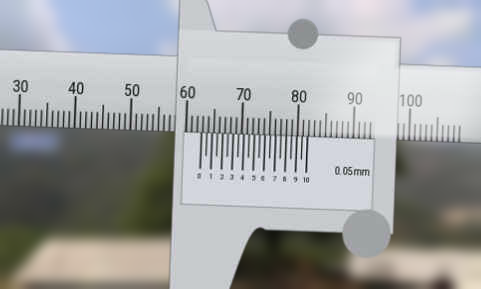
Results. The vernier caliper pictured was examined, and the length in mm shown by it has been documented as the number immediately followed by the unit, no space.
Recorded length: 62.8mm
